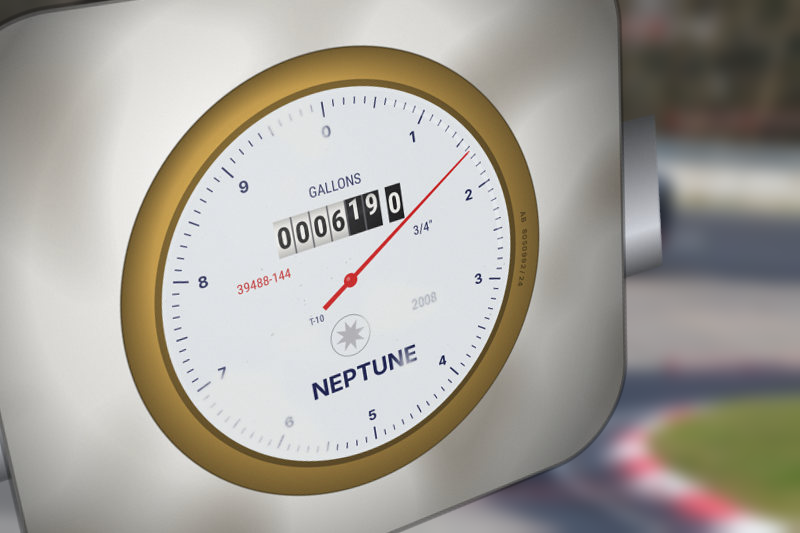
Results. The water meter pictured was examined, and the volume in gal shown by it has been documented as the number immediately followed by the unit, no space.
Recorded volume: 6191.6gal
